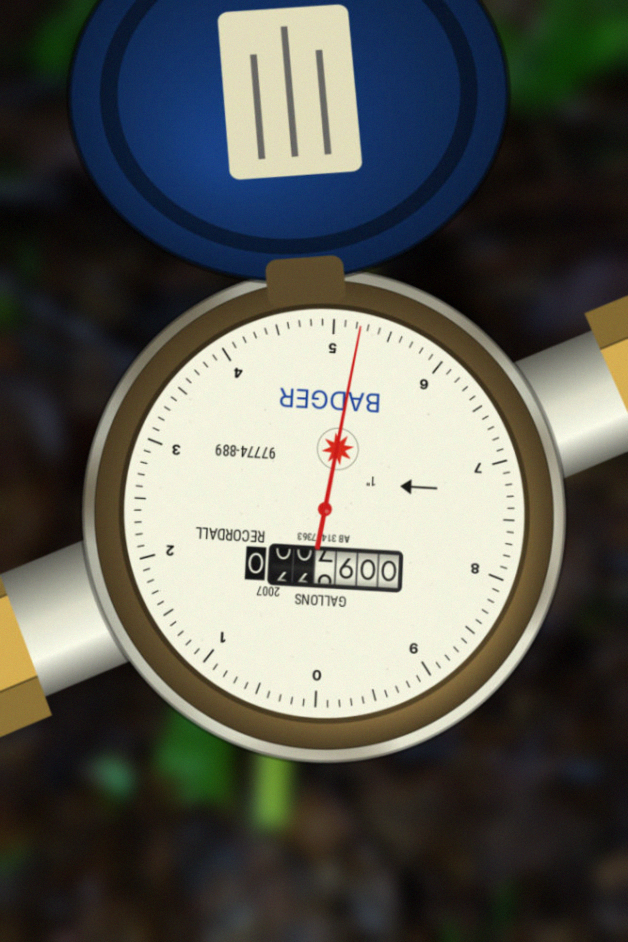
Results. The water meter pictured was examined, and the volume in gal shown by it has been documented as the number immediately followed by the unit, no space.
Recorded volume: 96995.2gal
